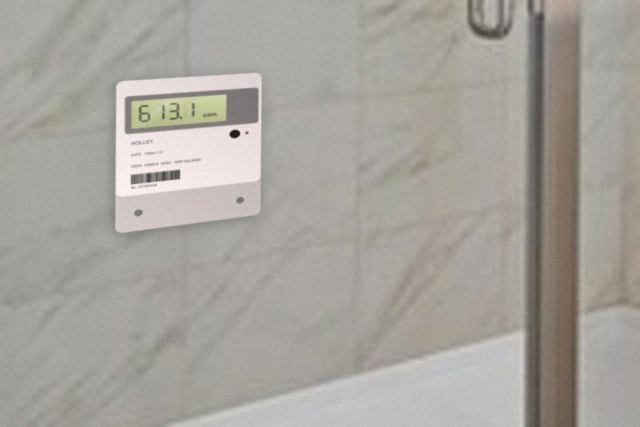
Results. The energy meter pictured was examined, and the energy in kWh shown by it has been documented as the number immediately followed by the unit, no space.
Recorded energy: 613.1kWh
